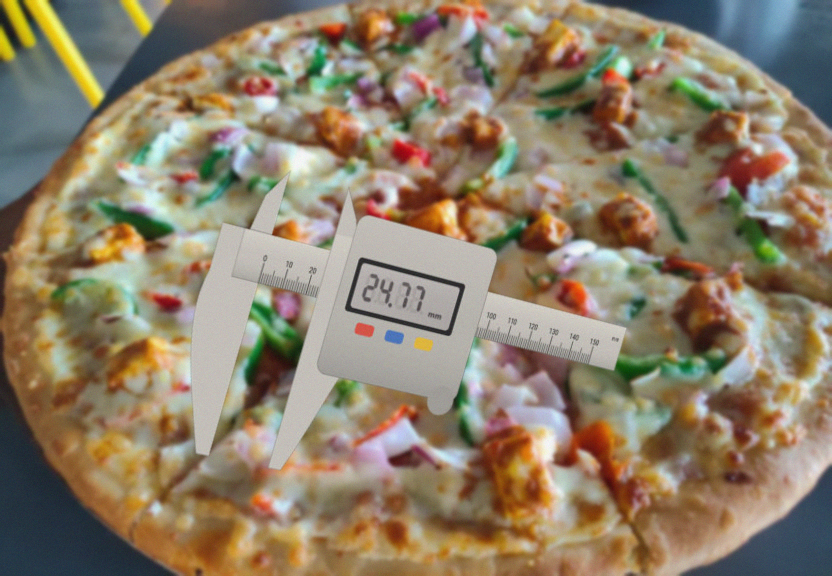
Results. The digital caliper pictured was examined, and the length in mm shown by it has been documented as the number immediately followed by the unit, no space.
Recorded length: 24.77mm
